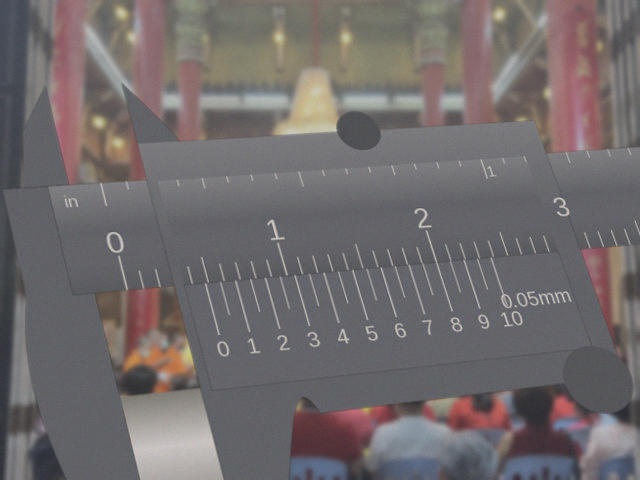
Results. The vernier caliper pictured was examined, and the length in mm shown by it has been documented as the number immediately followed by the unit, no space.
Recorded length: 4.8mm
